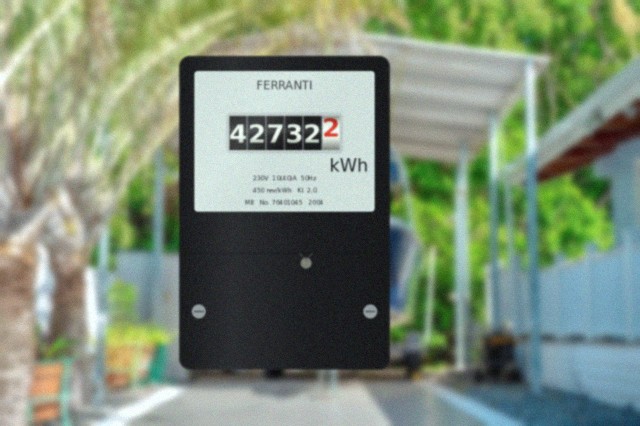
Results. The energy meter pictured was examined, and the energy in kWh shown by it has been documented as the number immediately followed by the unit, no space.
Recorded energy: 42732.2kWh
